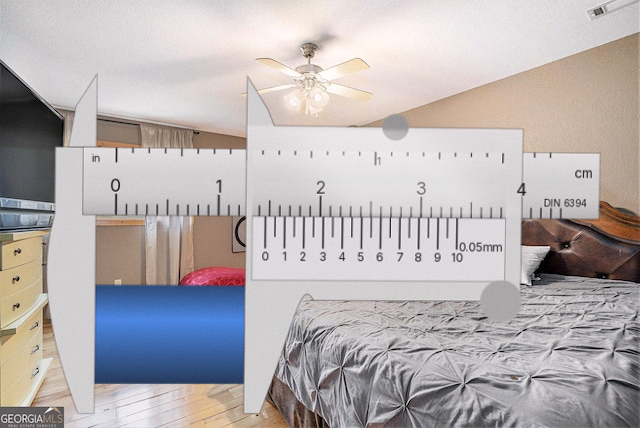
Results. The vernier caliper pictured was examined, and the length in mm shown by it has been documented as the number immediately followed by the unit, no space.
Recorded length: 14.6mm
